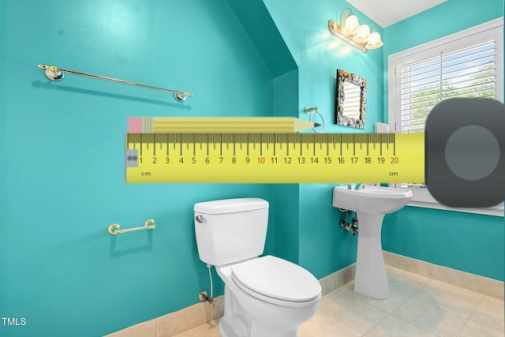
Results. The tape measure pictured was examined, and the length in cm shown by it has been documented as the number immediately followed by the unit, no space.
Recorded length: 14.5cm
